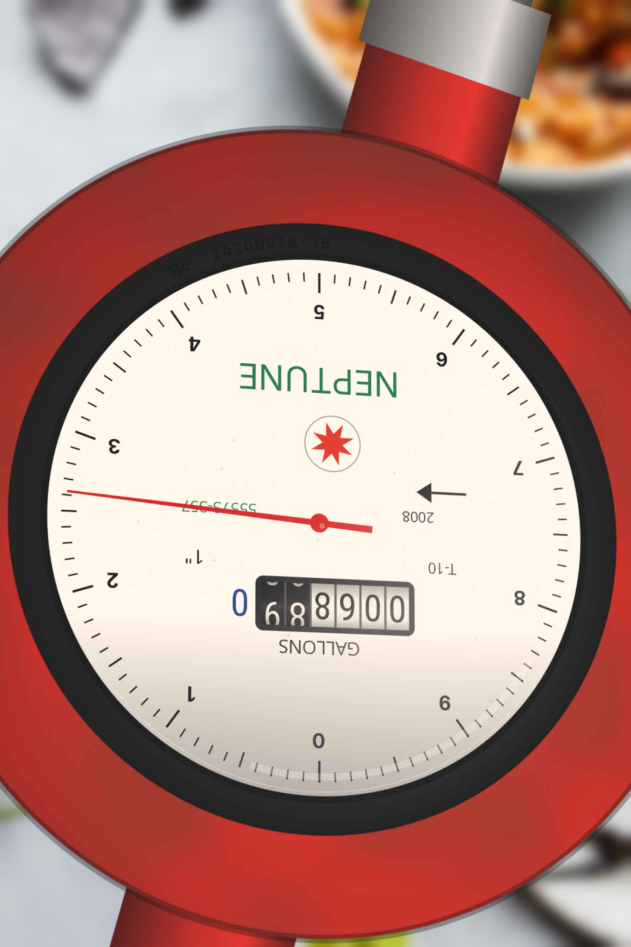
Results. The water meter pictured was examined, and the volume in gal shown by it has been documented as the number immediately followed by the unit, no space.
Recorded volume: 68892.6gal
